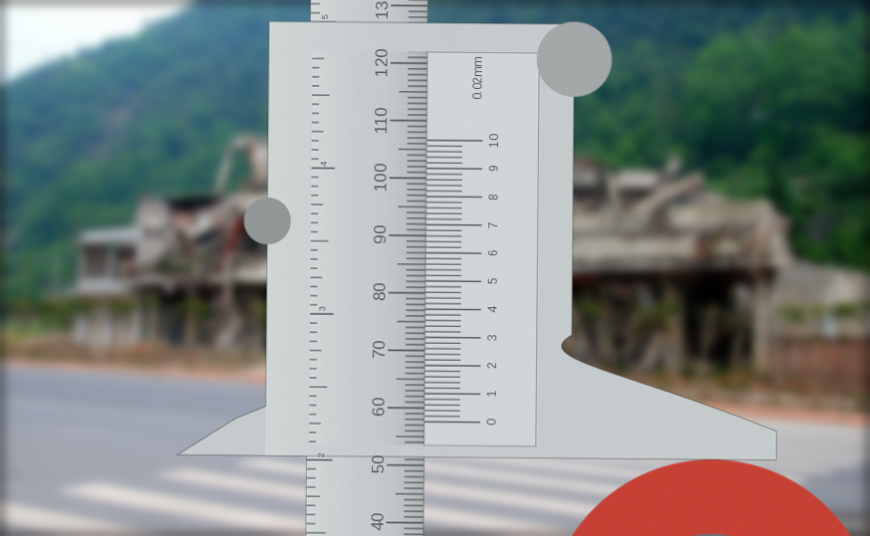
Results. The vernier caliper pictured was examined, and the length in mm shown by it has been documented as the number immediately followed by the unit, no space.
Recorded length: 57.6mm
